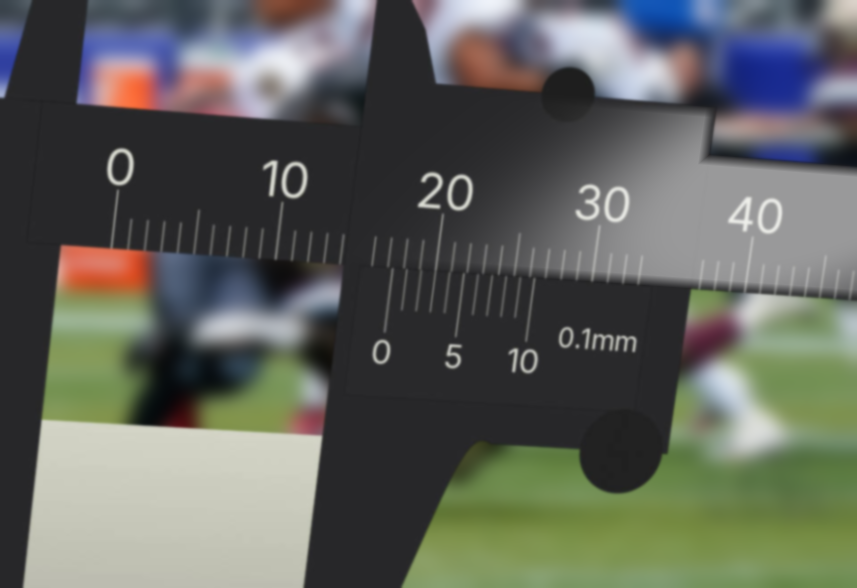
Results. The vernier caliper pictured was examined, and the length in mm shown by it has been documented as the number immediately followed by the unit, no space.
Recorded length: 17.3mm
